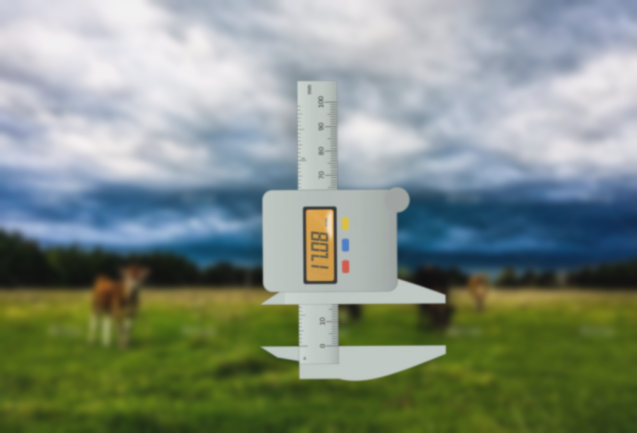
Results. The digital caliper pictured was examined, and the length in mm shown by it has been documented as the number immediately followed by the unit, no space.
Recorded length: 17.08mm
